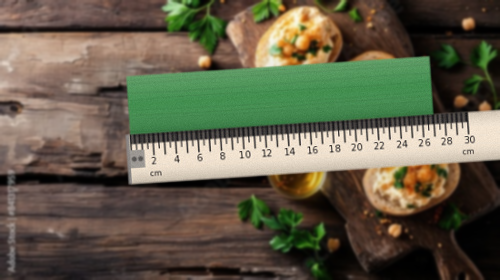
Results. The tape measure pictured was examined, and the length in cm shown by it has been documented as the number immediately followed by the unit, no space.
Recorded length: 27cm
